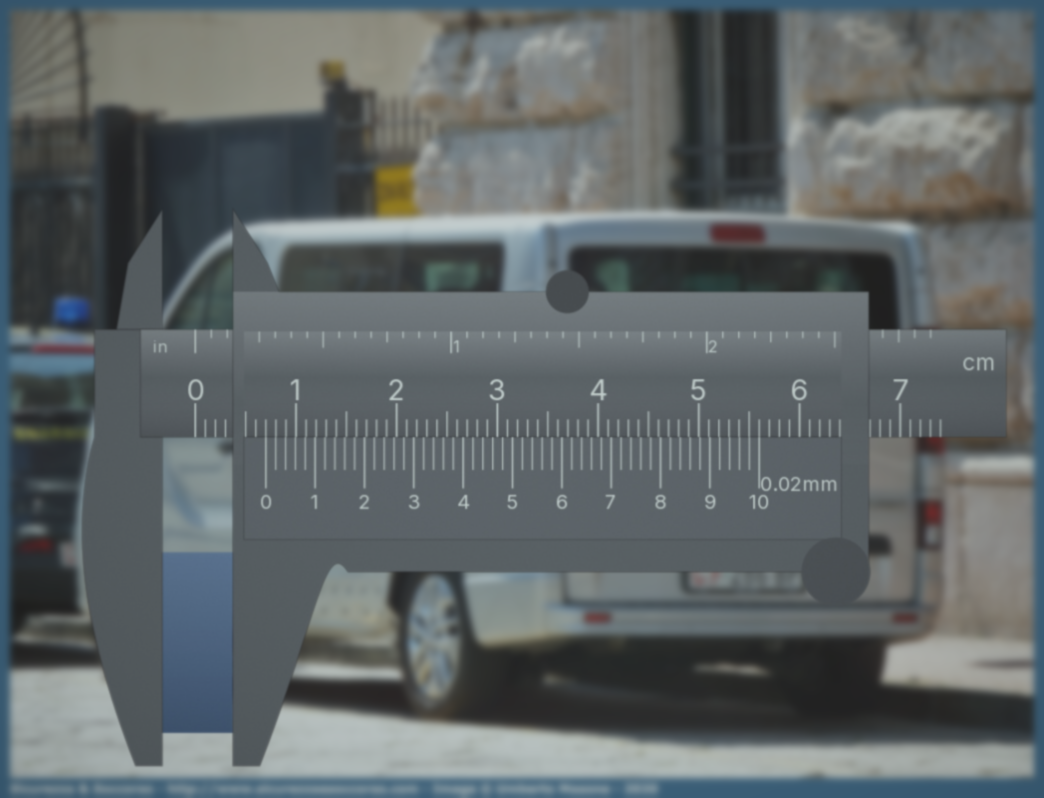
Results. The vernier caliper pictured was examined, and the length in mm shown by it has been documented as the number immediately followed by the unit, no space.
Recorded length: 7.0mm
